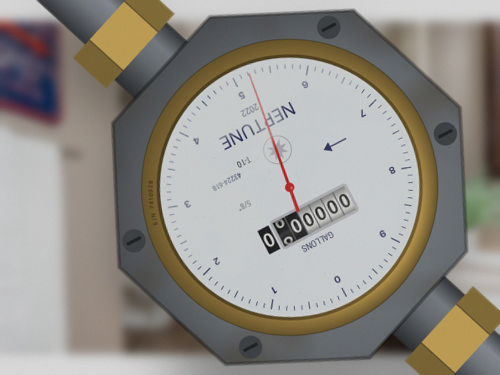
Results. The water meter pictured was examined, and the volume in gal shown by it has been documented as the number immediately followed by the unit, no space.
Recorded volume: 85.2gal
